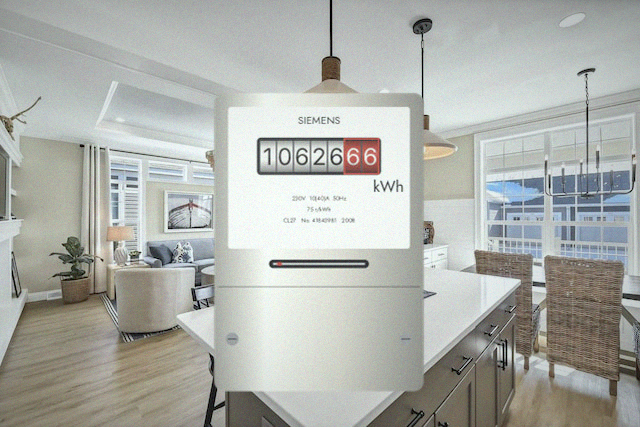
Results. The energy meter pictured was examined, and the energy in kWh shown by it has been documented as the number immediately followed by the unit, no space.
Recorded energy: 10626.66kWh
